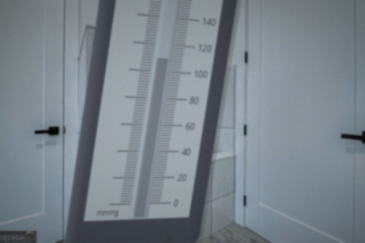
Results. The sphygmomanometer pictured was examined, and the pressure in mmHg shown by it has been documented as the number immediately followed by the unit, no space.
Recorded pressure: 110mmHg
